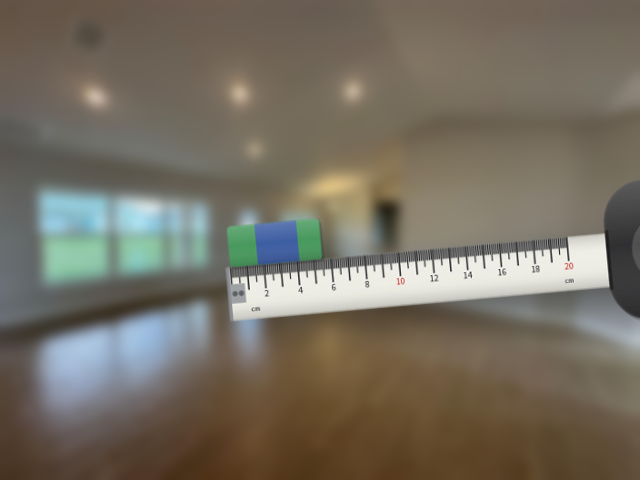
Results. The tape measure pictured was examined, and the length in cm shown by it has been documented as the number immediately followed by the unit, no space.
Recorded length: 5.5cm
